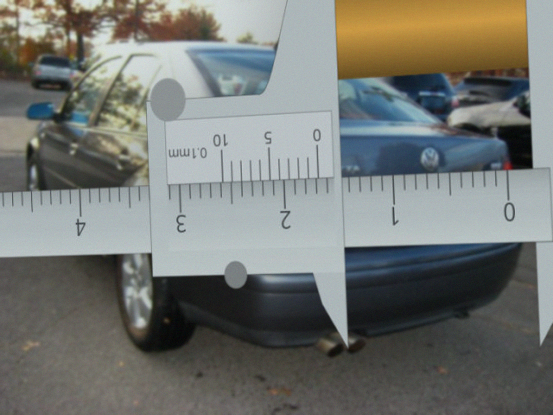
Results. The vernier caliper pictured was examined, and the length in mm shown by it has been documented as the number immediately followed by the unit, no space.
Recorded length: 16.8mm
